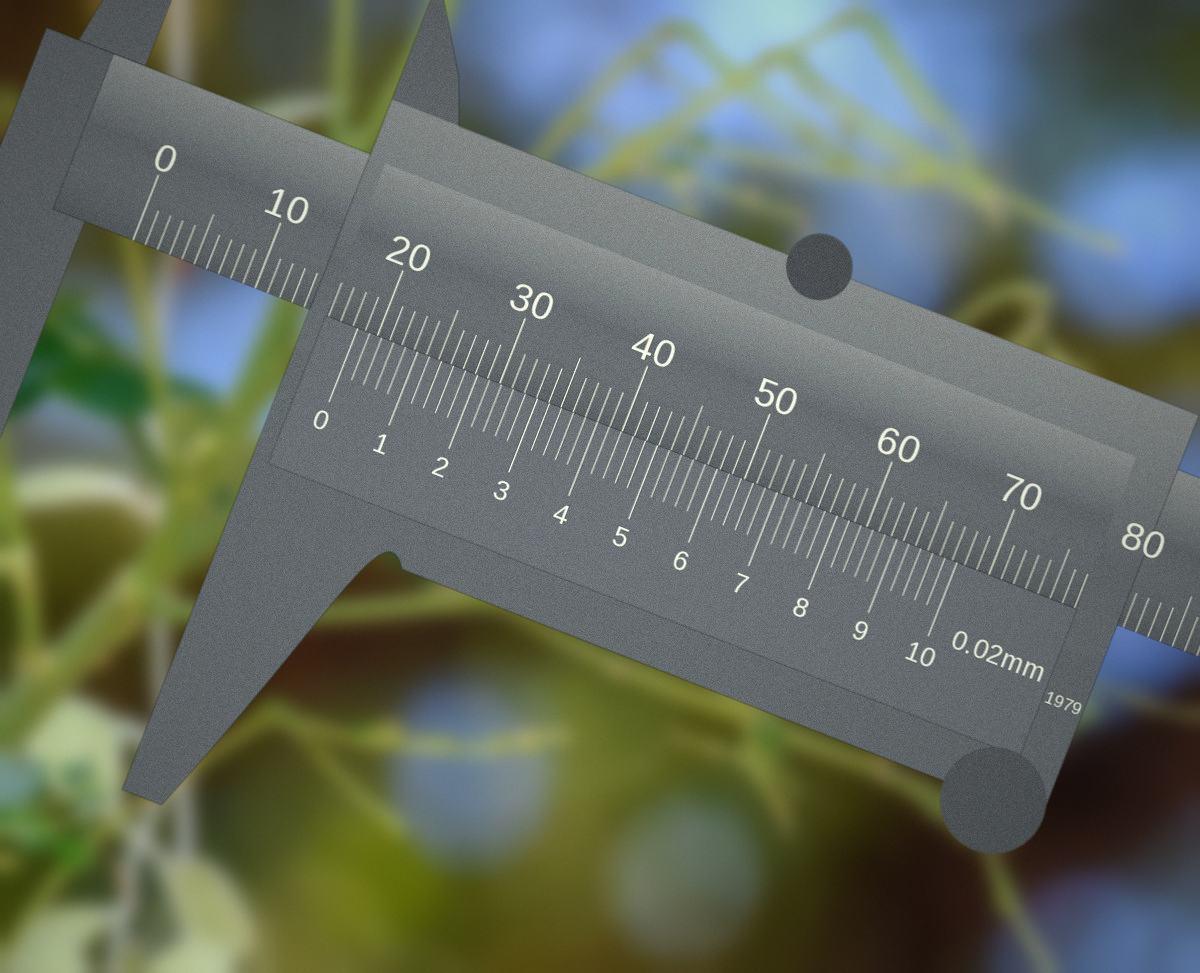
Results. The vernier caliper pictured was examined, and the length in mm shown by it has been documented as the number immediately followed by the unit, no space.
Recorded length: 18.4mm
